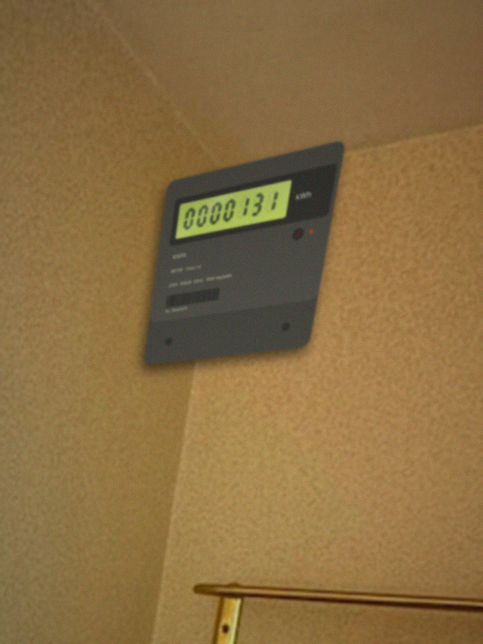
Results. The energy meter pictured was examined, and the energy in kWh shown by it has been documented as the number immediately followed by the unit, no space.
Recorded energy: 131kWh
